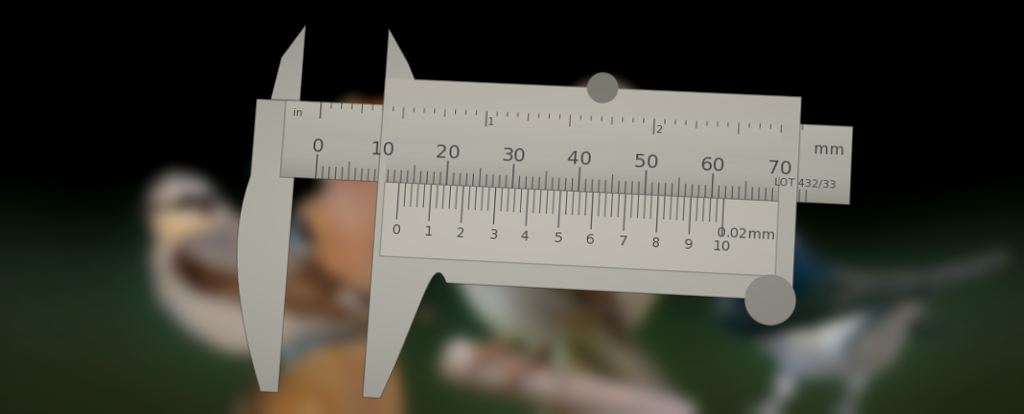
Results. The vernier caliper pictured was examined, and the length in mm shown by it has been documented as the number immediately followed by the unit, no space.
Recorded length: 12.8mm
